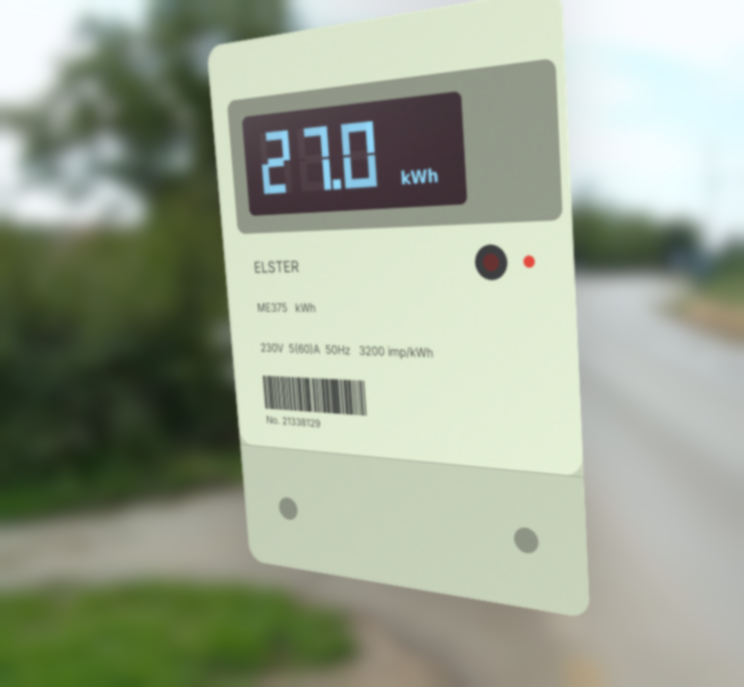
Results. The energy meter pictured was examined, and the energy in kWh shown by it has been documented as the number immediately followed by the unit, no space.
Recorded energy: 27.0kWh
